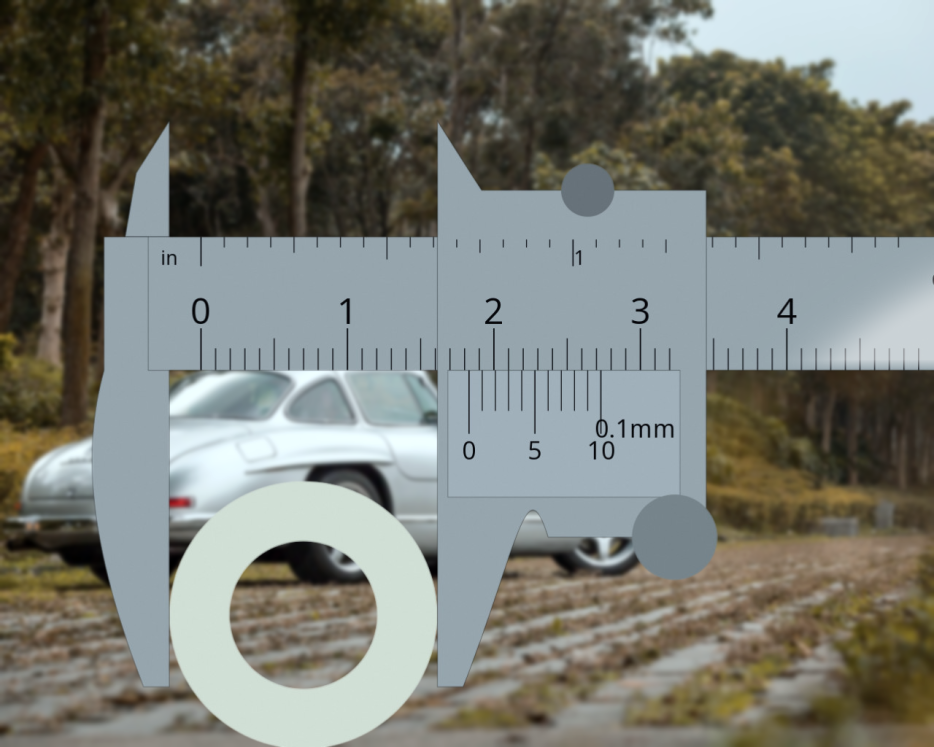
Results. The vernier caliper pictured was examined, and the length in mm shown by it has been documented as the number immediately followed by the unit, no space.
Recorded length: 18.3mm
